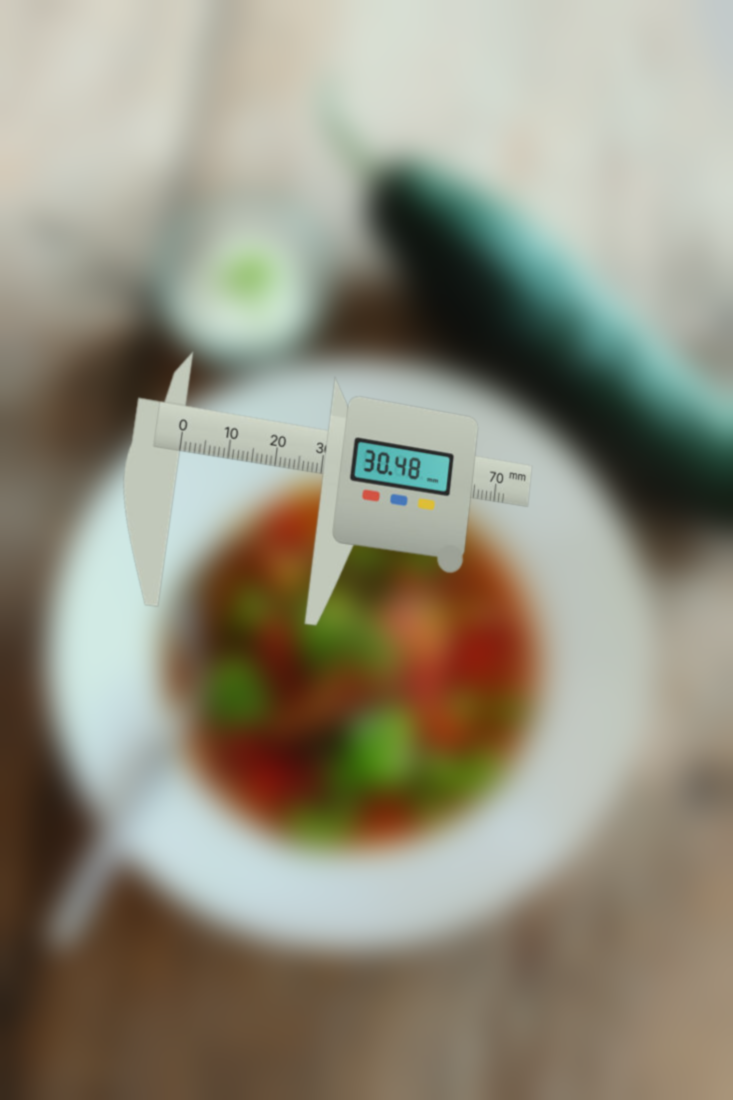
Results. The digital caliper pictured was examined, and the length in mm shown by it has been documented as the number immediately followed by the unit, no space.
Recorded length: 30.48mm
